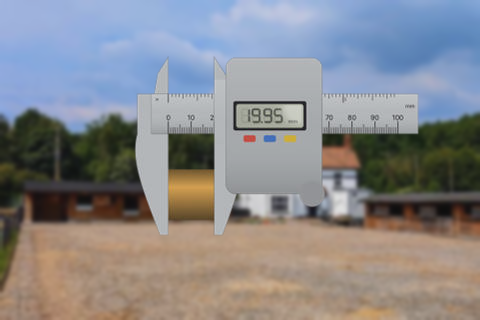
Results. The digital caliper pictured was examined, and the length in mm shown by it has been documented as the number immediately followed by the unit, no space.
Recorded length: 19.95mm
